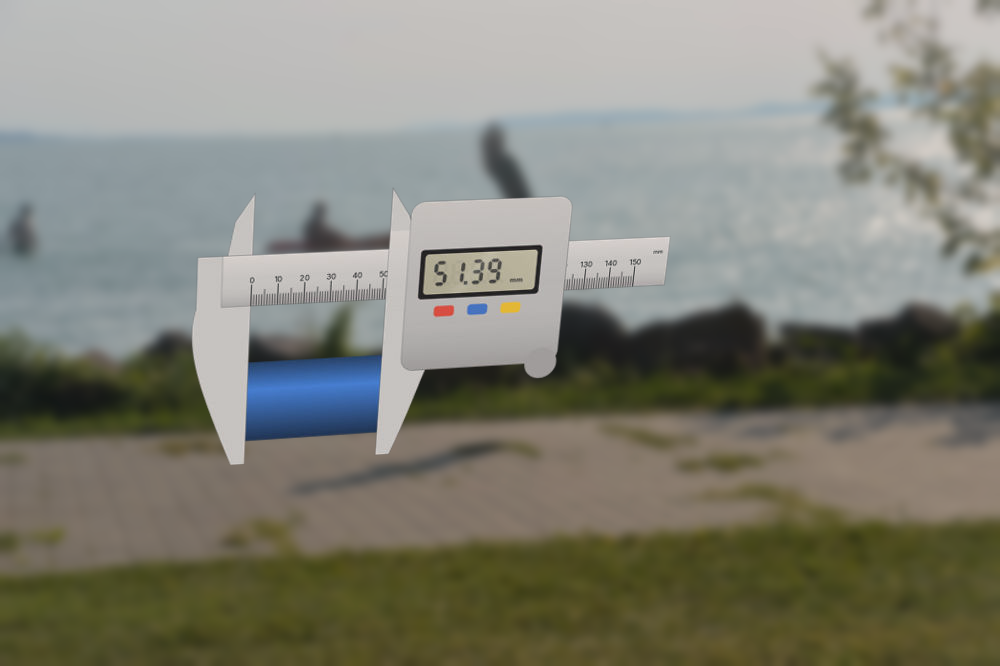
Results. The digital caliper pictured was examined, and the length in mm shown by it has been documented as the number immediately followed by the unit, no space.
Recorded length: 51.39mm
